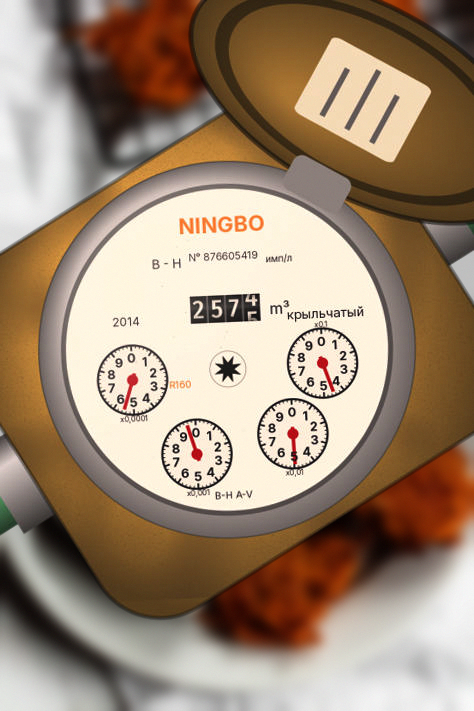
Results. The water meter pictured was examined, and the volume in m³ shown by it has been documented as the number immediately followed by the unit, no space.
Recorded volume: 2574.4495m³
